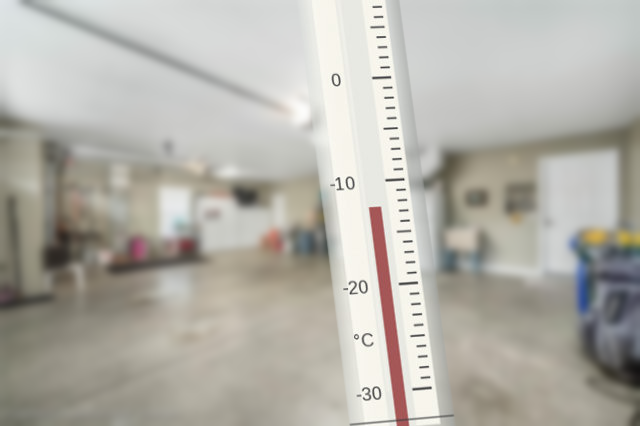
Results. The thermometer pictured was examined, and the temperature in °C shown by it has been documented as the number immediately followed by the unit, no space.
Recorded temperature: -12.5°C
